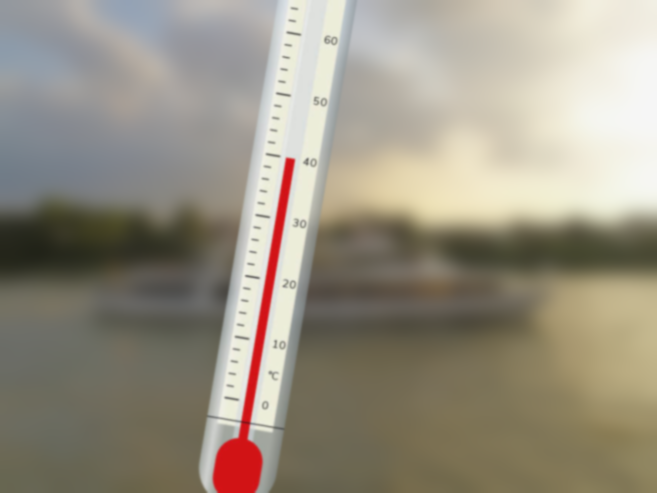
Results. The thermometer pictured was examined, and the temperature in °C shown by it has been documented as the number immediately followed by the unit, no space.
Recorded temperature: 40°C
